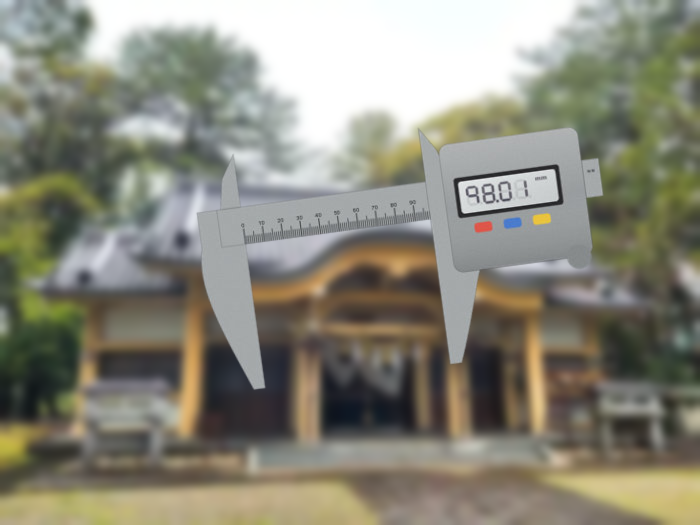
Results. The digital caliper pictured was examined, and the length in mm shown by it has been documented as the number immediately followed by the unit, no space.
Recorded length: 98.01mm
